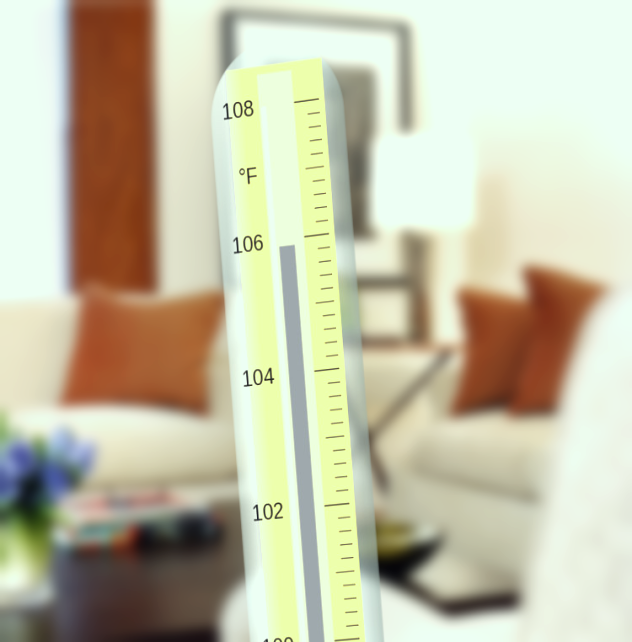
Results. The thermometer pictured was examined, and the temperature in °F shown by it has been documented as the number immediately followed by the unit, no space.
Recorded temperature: 105.9°F
